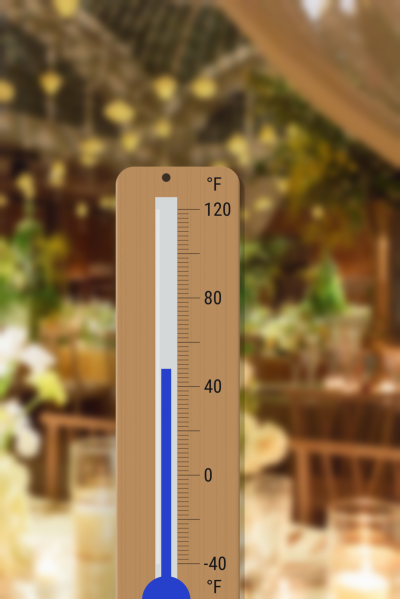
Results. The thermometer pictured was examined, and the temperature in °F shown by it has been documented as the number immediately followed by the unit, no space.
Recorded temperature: 48°F
